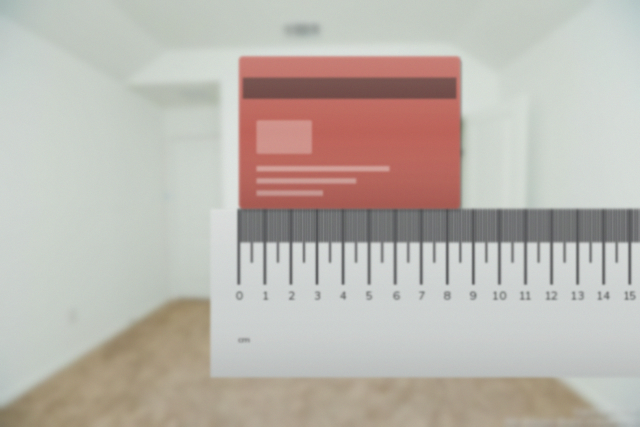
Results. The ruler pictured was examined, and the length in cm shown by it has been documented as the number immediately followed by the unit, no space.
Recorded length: 8.5cm
